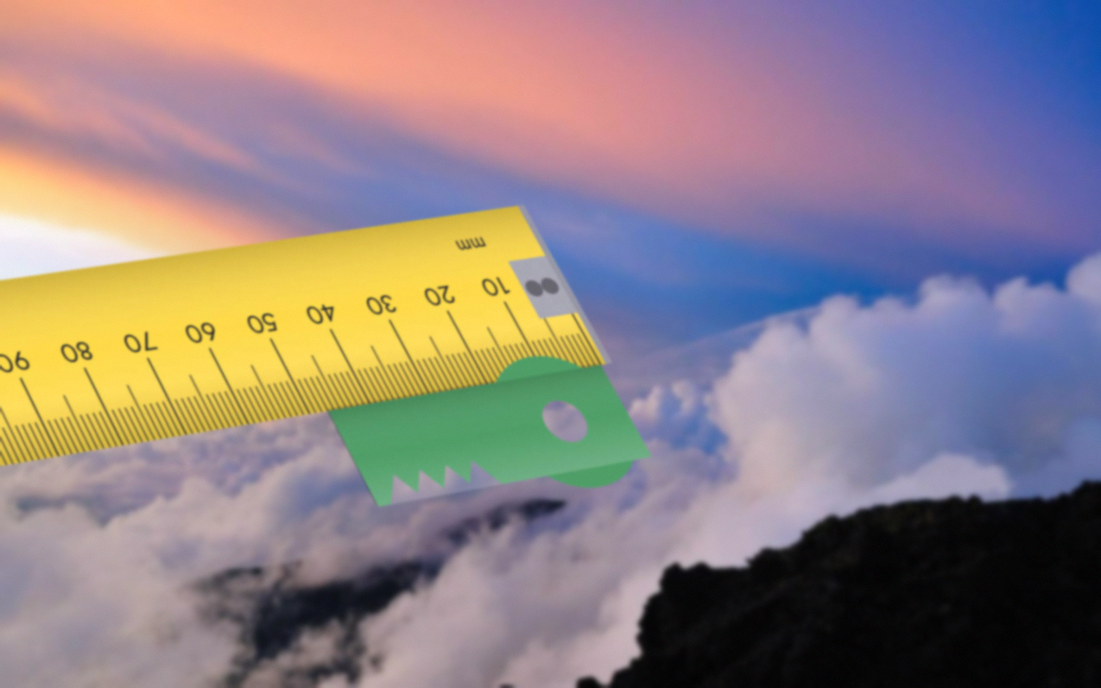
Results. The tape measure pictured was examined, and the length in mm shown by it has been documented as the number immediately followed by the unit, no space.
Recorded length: 47mm
